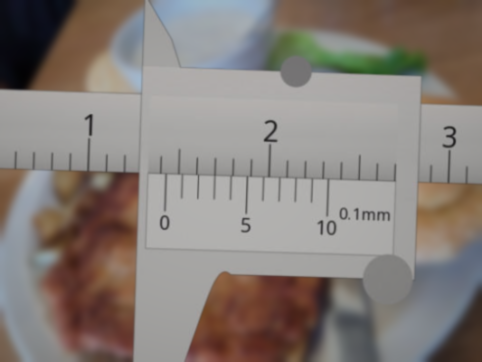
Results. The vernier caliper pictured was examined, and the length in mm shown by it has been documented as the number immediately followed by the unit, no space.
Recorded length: 14.3mm
